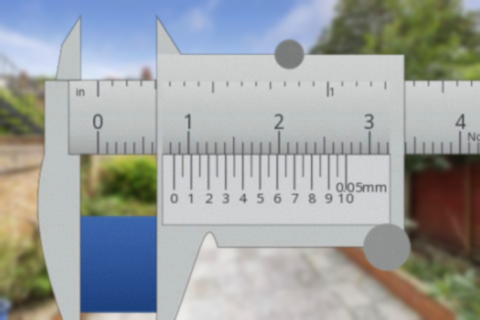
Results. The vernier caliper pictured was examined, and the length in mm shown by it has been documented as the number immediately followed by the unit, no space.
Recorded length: 8.4mm
